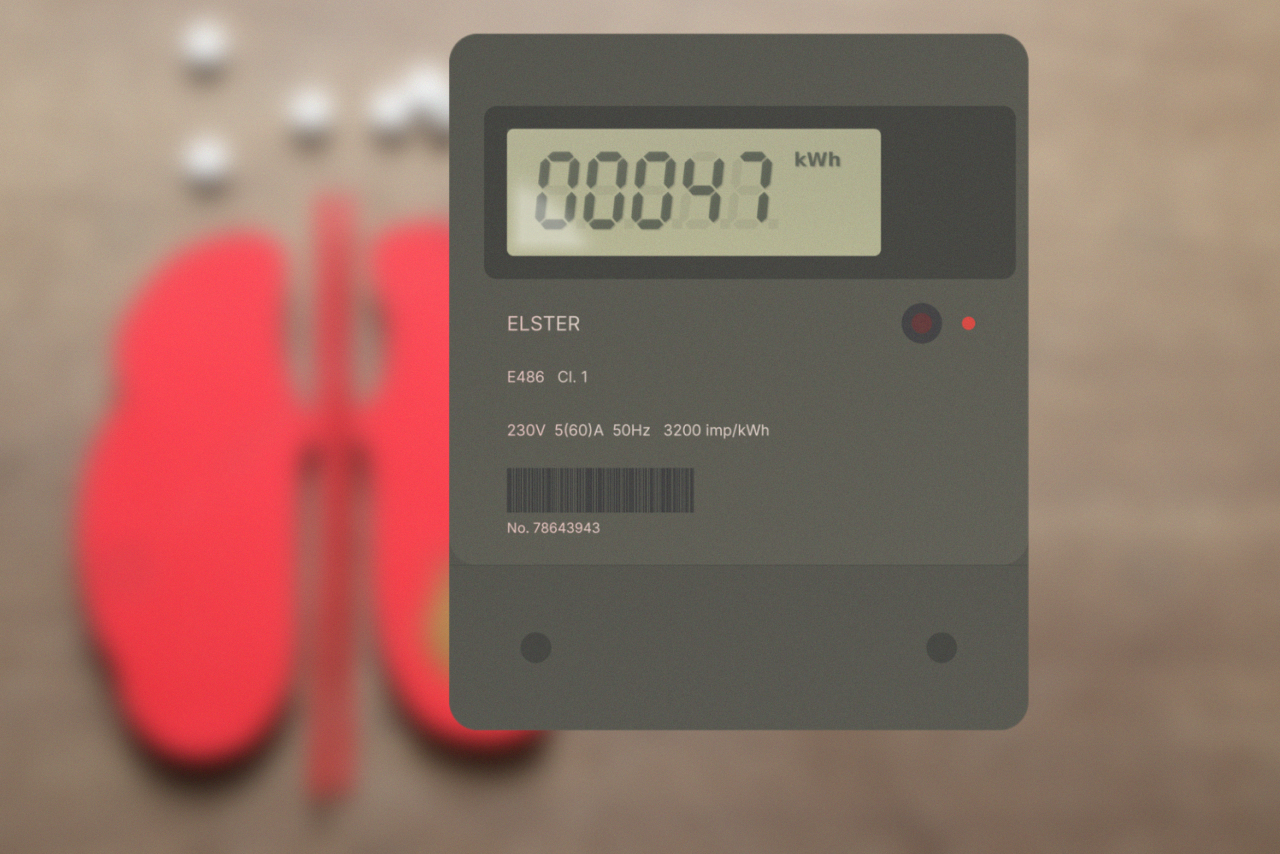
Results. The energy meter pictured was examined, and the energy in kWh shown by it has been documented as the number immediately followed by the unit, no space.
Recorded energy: 47kWh
